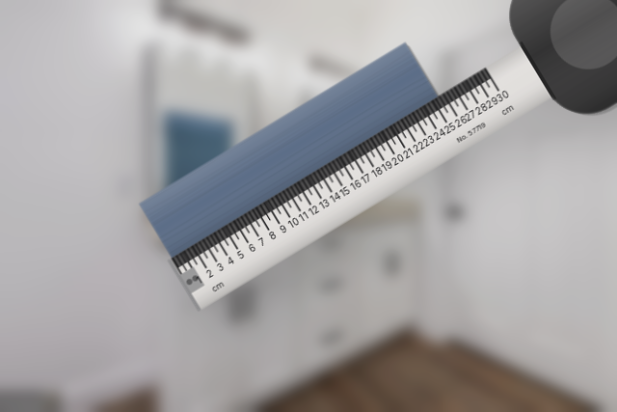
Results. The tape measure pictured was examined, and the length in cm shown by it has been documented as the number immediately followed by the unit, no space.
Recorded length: 25.5cm
